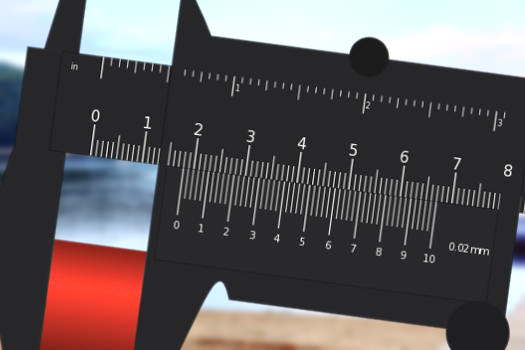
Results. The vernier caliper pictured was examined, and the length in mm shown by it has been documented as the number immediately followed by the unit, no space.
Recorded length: 18.0mm
